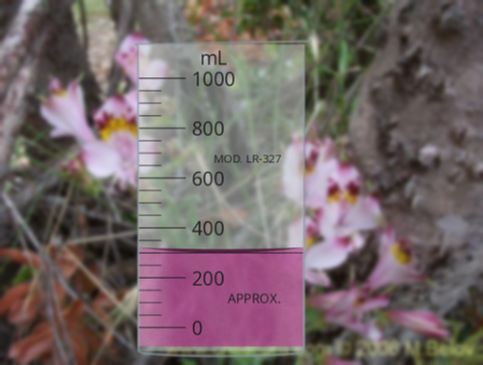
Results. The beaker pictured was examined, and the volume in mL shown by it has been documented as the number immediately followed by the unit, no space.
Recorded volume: 300mL
